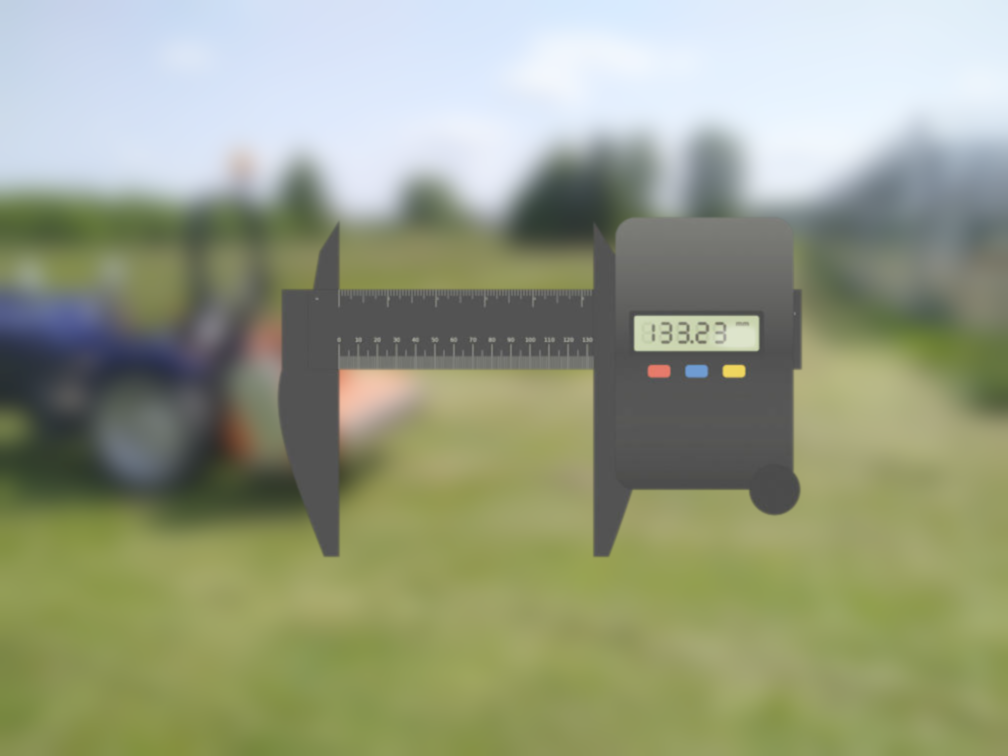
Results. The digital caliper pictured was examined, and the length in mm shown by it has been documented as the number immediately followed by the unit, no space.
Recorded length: 133.23mm
